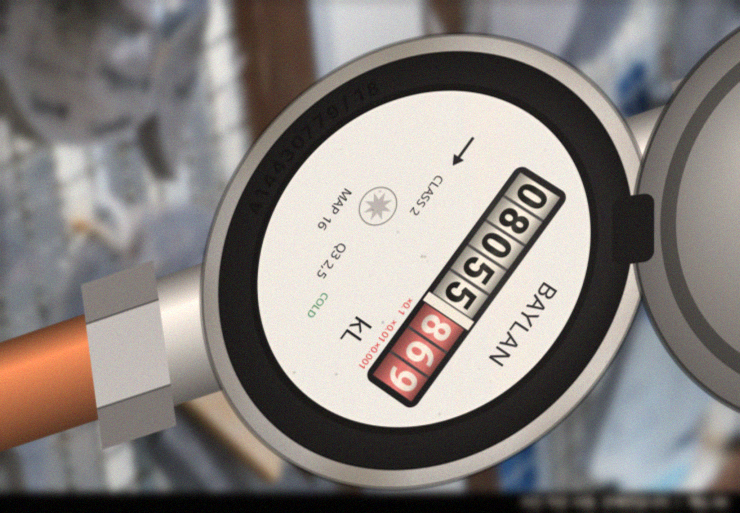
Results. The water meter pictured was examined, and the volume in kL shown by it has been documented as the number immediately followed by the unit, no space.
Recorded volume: 8055.869kL
